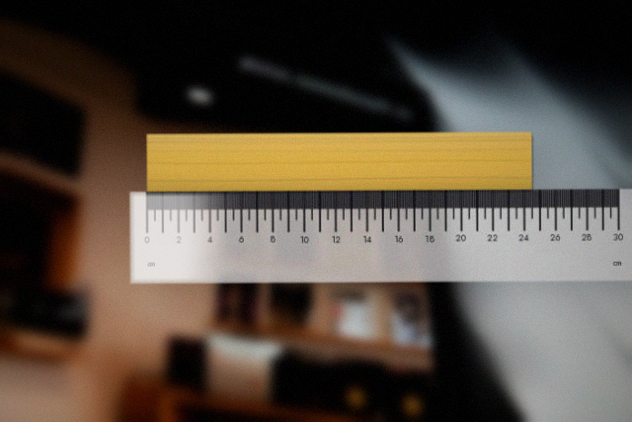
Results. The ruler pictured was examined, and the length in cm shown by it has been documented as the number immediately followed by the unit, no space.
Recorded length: 24.5cm
